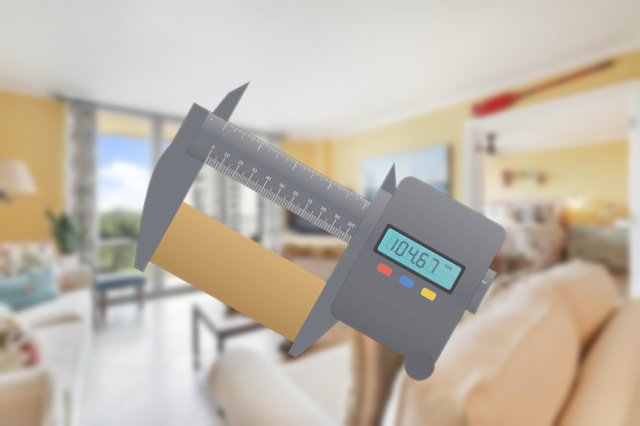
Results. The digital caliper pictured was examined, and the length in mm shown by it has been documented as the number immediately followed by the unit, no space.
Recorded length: 104.67mm
